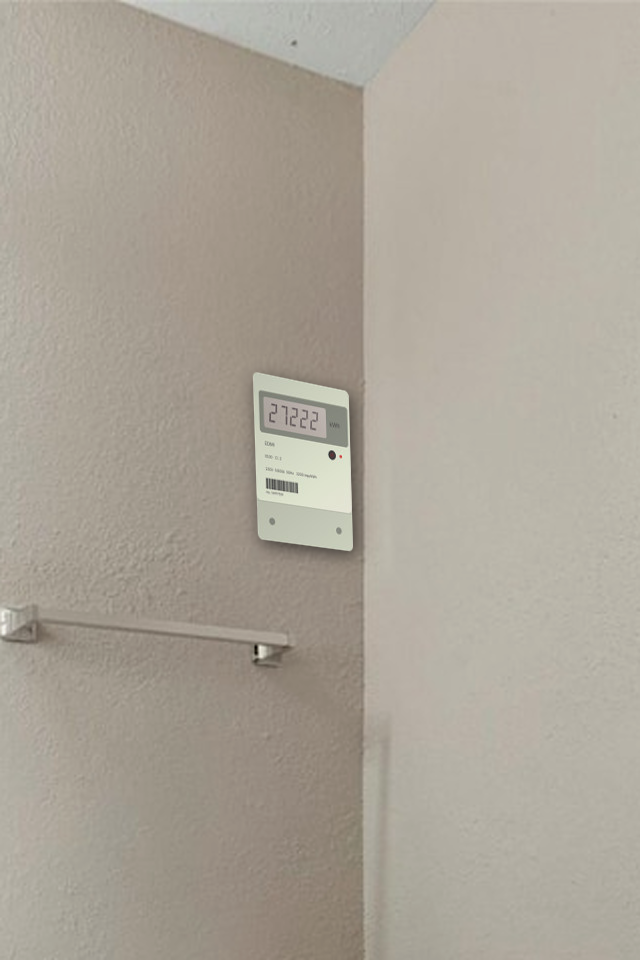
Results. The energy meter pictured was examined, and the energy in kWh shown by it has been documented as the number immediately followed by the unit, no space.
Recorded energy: 27222kWh
